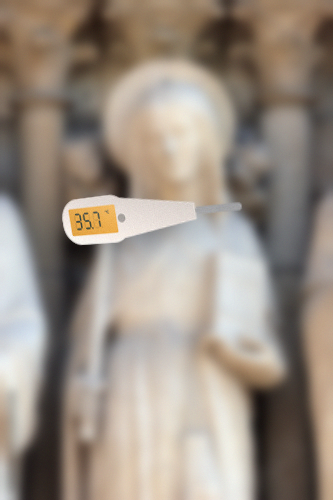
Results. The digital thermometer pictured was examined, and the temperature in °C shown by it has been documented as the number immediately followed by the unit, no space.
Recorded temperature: 35.7°C
